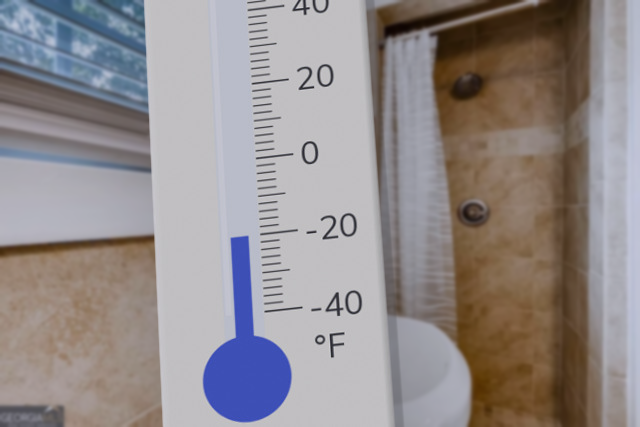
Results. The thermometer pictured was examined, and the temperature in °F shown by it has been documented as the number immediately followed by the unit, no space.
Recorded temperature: -20°F
